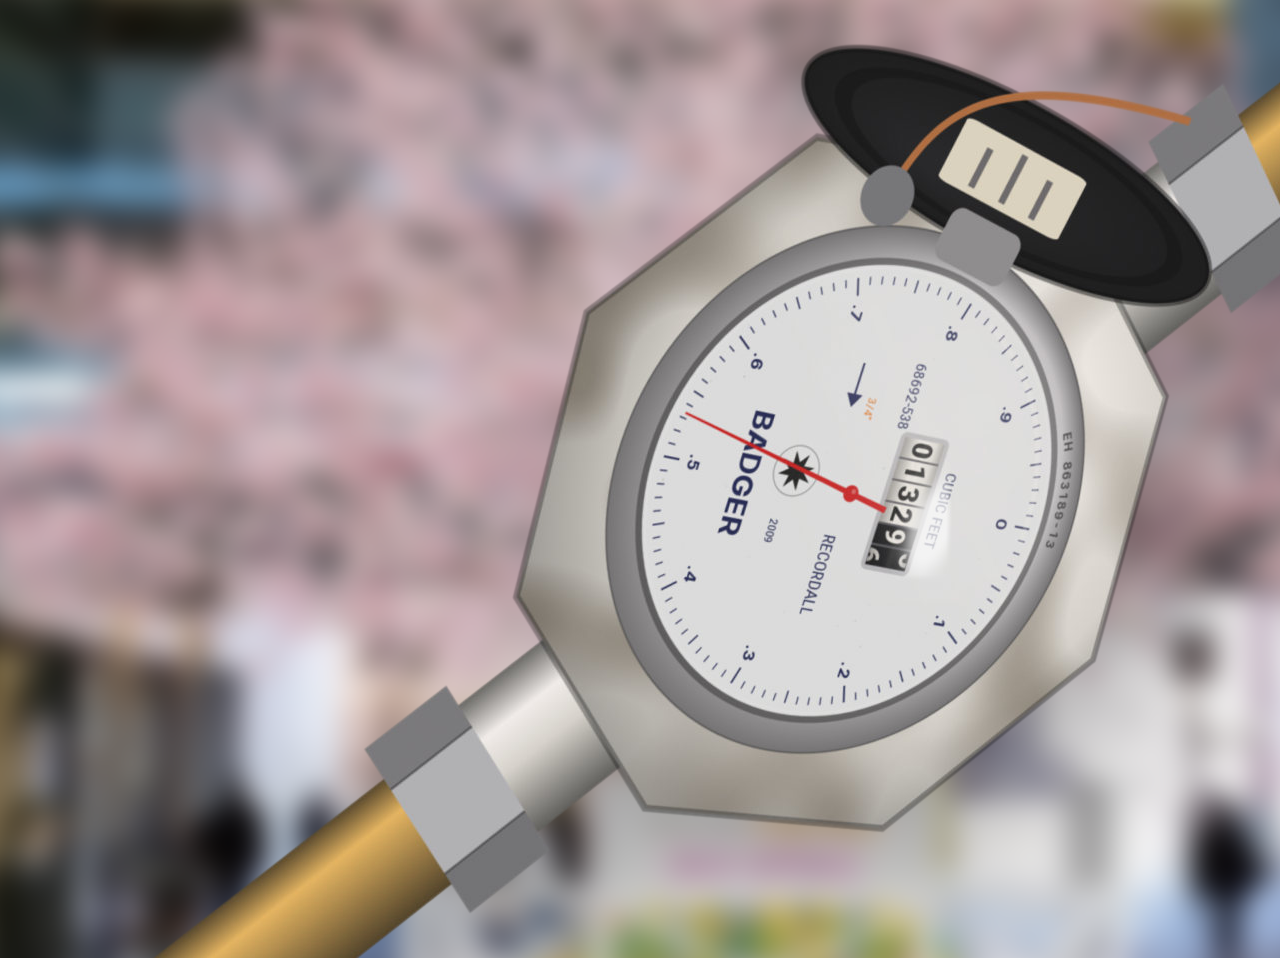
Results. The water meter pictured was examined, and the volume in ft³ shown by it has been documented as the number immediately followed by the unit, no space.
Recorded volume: 13295.53ft³
